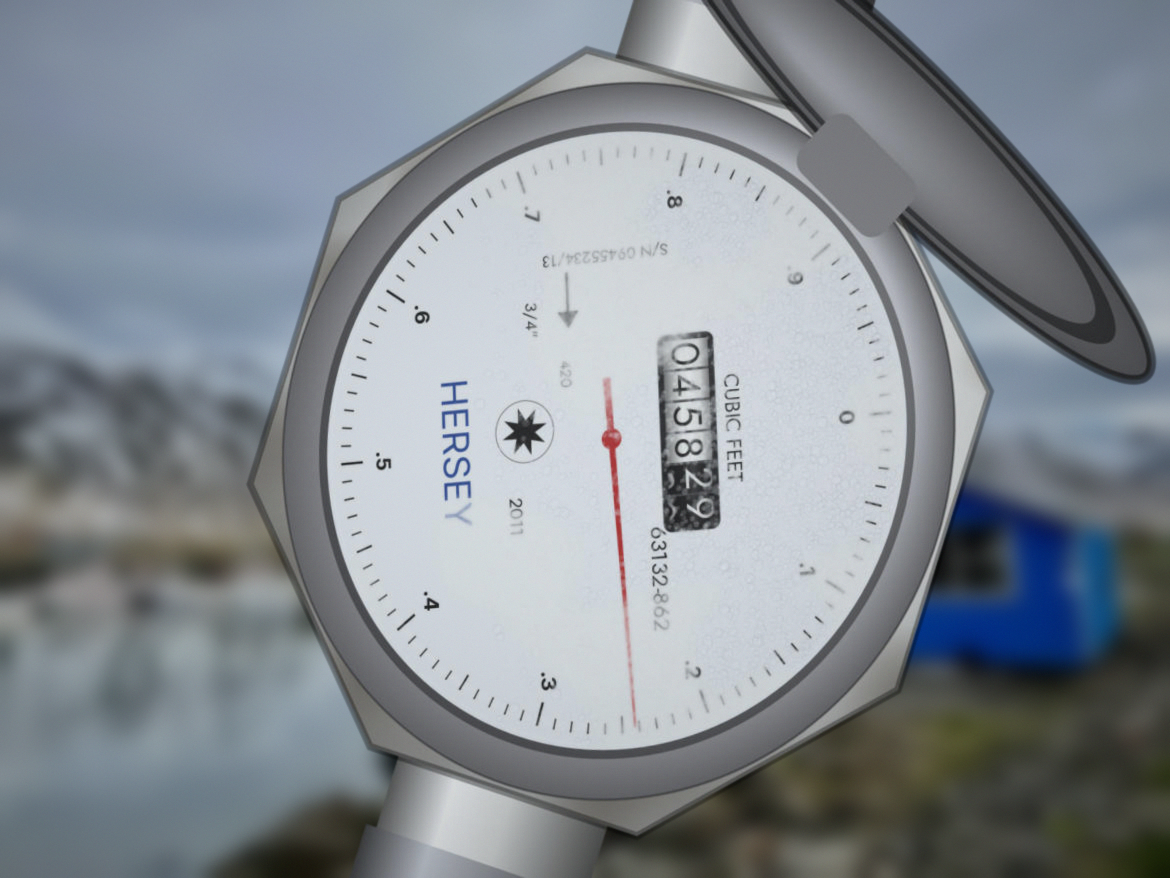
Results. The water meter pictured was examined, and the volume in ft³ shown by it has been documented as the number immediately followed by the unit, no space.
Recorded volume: 45829.24ft³
